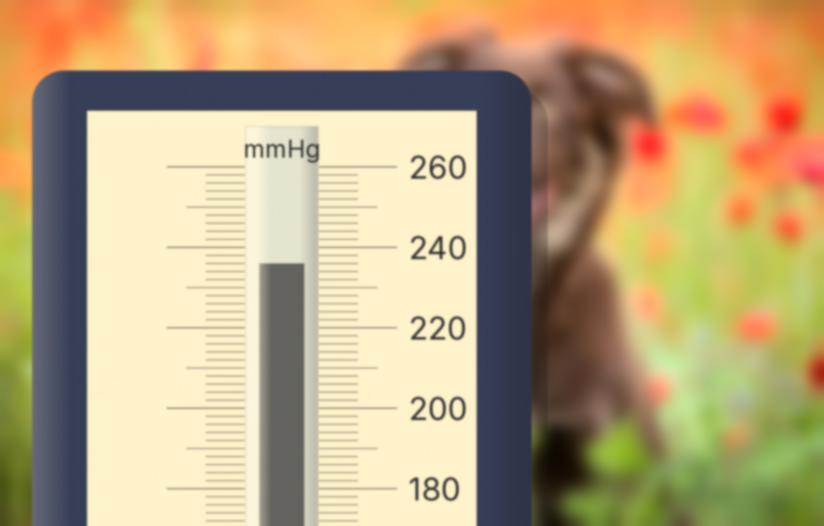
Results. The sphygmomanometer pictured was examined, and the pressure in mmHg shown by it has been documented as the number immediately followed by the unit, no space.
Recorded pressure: 236mmHg
